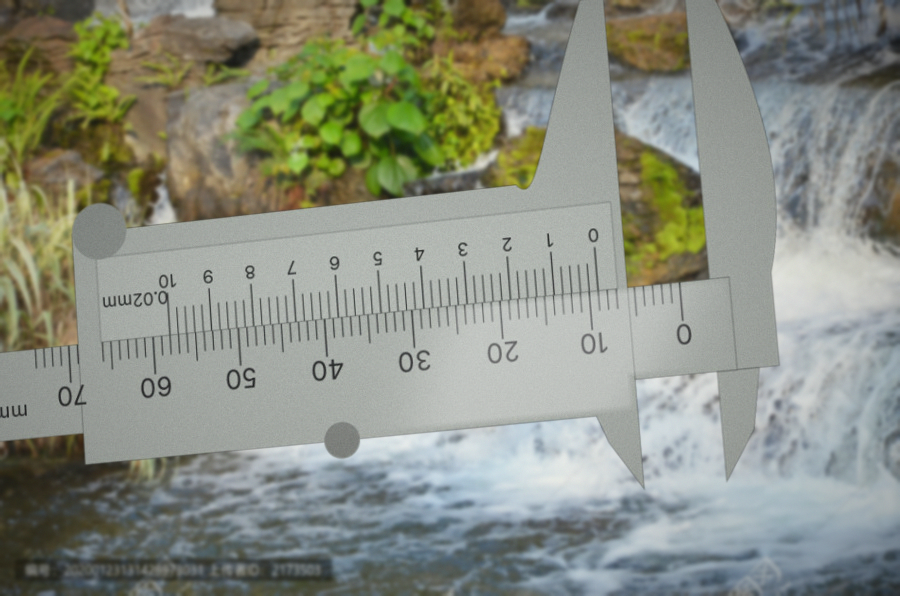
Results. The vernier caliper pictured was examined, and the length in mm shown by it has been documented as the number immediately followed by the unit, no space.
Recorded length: 9.0mm
